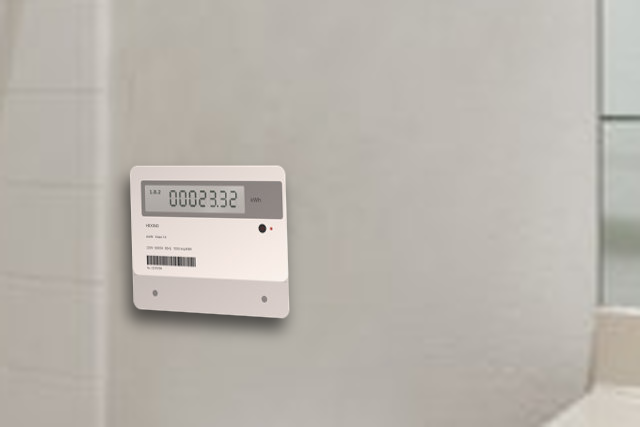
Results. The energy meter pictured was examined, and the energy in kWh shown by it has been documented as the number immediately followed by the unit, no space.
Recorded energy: 23.32kWh
